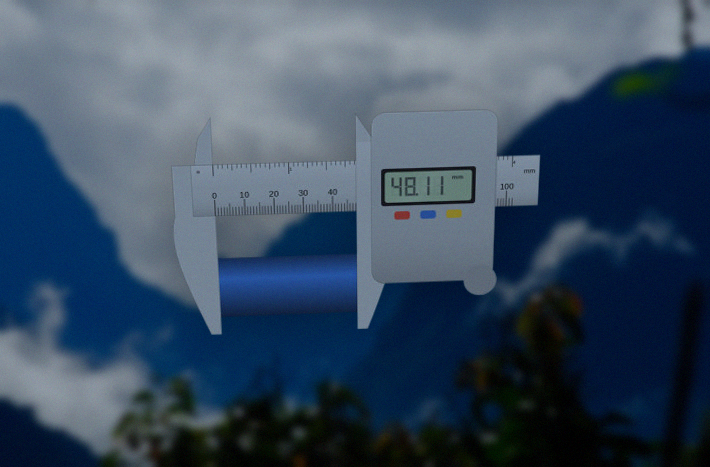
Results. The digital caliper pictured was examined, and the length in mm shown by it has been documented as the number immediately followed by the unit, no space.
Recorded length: 48.11mm
